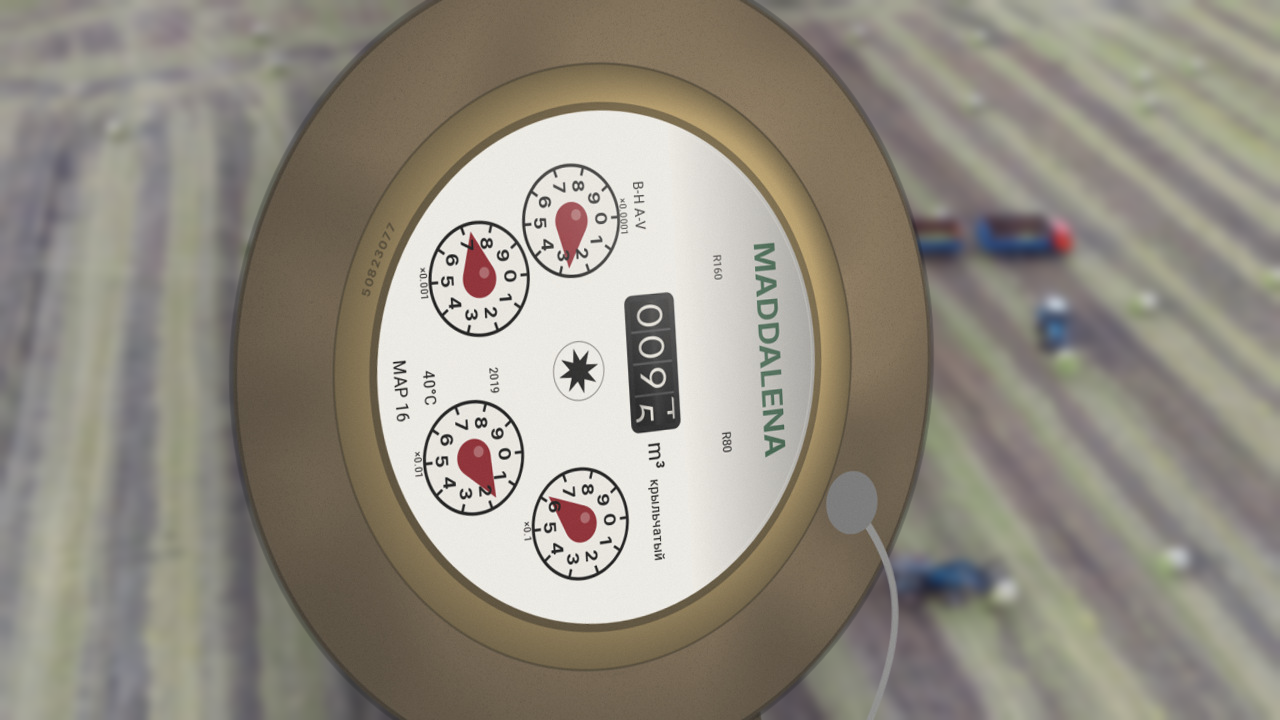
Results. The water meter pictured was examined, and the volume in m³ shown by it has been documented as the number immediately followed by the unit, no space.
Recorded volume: 94.6172m³
